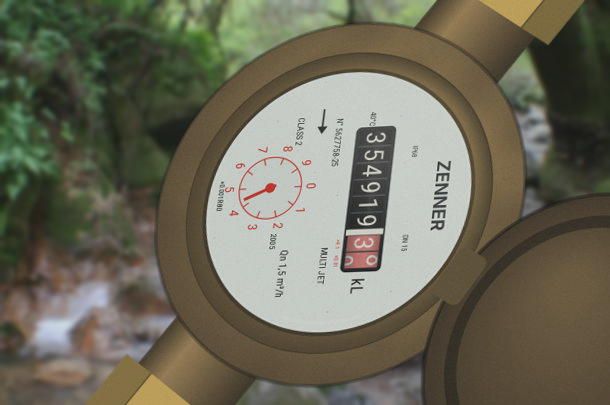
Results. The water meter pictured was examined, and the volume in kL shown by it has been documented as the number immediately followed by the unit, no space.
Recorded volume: 354919.384kL
